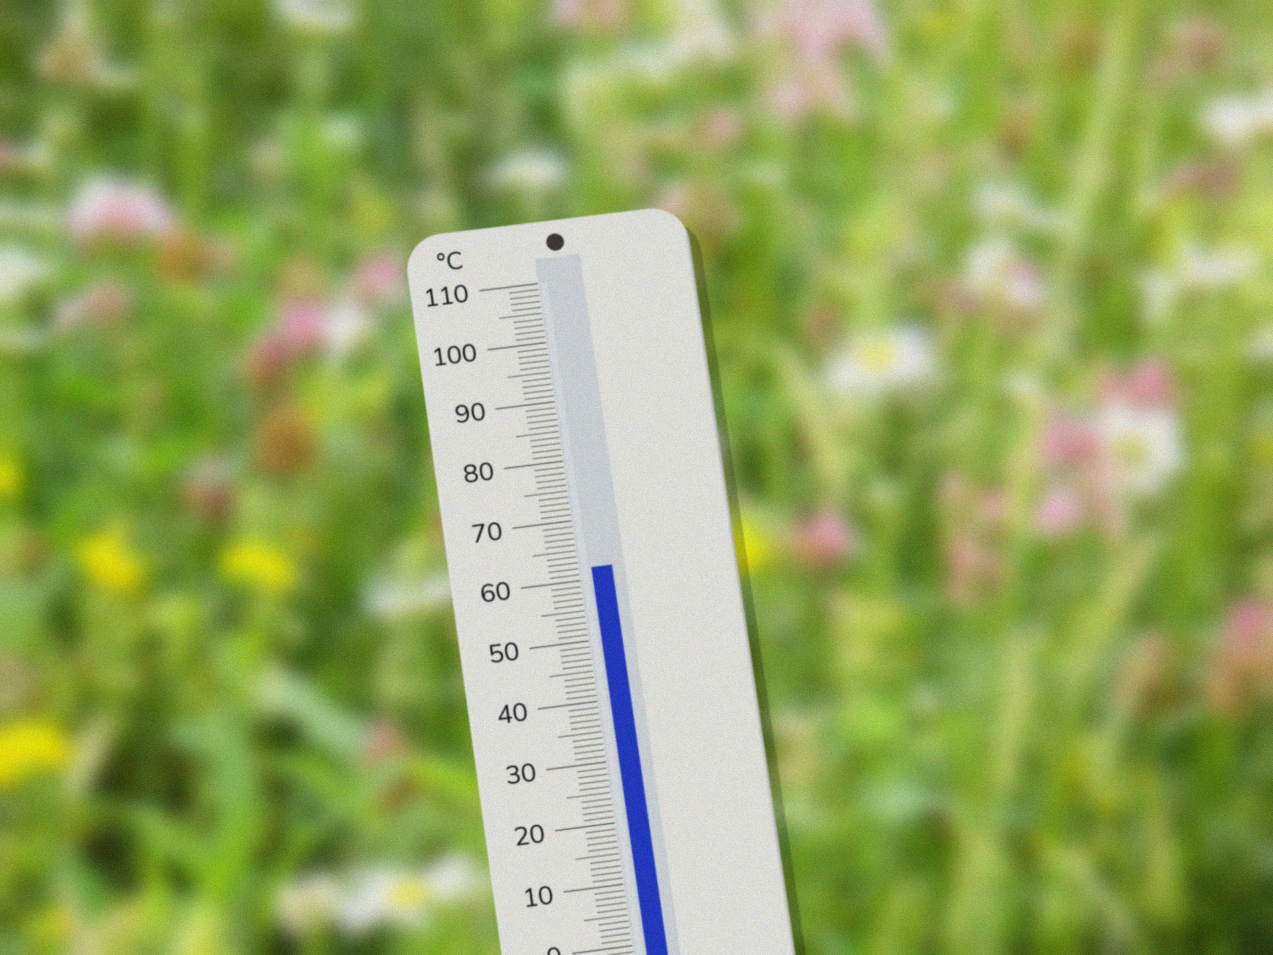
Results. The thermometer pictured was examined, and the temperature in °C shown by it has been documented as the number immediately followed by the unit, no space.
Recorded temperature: 62°C
